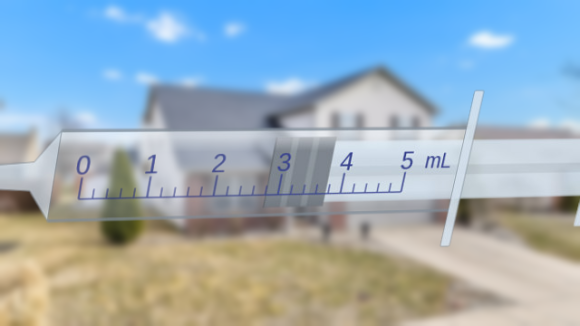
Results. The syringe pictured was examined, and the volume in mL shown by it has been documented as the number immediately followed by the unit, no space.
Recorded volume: 2.8mL
